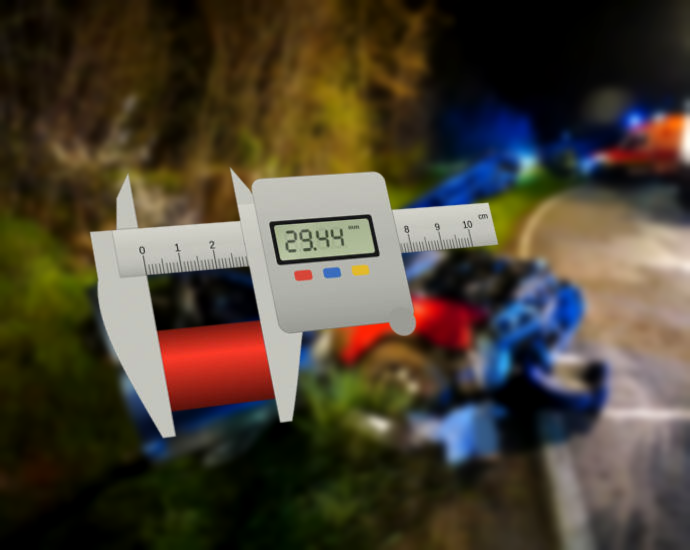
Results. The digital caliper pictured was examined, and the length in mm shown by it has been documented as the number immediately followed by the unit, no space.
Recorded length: 29.44mm
